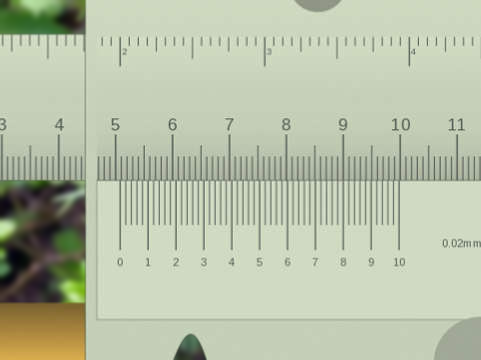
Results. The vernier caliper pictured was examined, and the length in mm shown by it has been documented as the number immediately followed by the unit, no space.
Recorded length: 50.8mm
